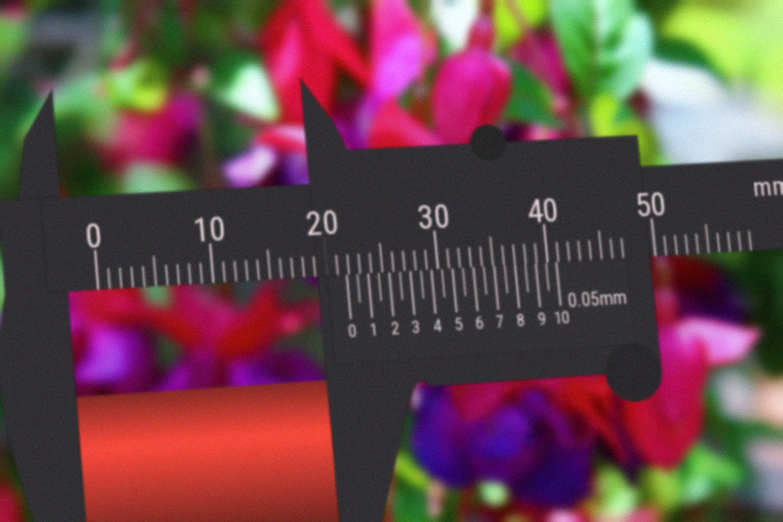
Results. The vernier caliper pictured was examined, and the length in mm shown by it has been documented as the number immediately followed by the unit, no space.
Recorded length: 21.8mm
